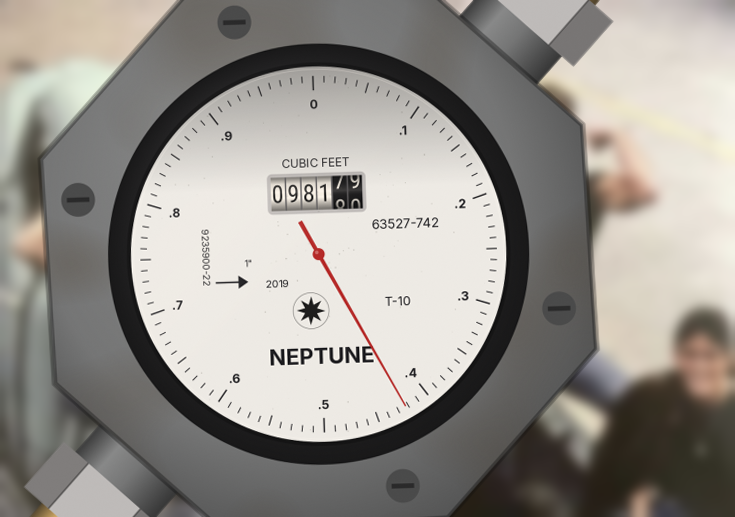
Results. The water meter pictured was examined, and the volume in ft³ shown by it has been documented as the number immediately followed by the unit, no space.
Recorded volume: 98179.42ft³
